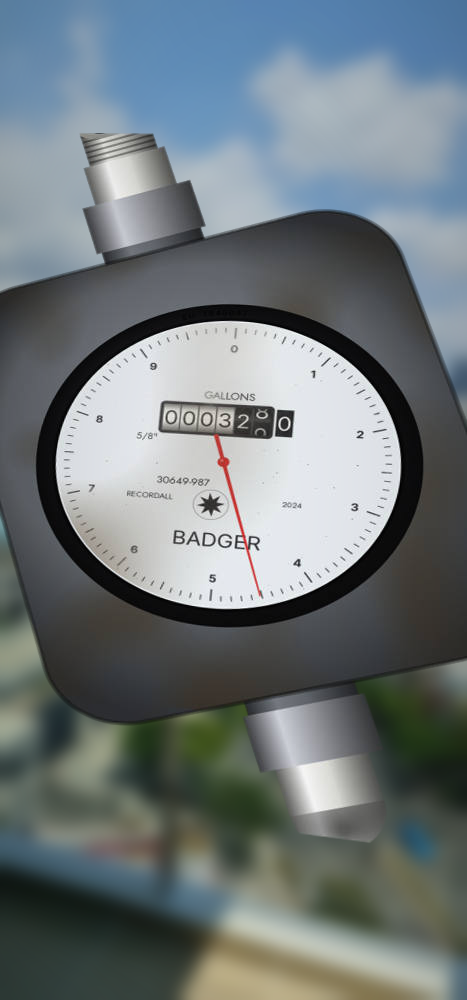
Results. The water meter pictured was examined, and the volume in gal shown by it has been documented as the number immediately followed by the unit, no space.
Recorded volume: 3284.5gal
